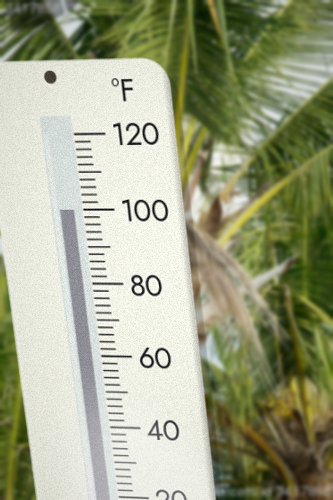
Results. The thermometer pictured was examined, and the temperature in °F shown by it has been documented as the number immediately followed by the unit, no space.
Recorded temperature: 100°F
